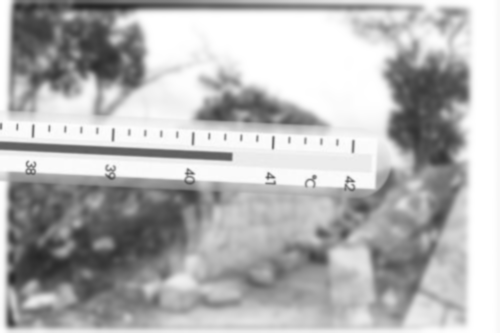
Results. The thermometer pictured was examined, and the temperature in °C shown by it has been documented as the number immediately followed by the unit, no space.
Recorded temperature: 40.5°C
